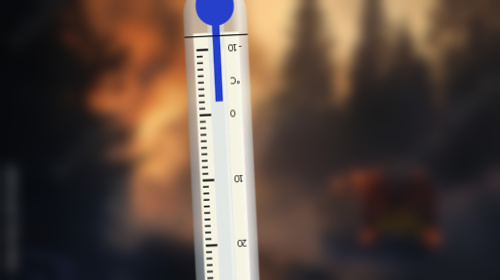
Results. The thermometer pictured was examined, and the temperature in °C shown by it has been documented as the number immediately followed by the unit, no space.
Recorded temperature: -2°C
